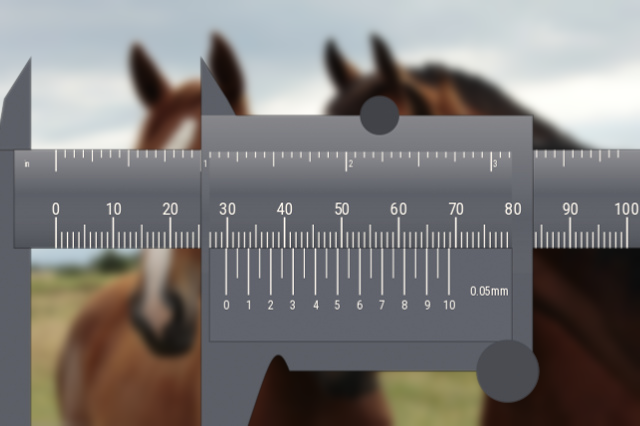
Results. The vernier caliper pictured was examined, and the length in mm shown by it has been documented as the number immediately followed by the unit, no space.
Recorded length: 29.8mm
